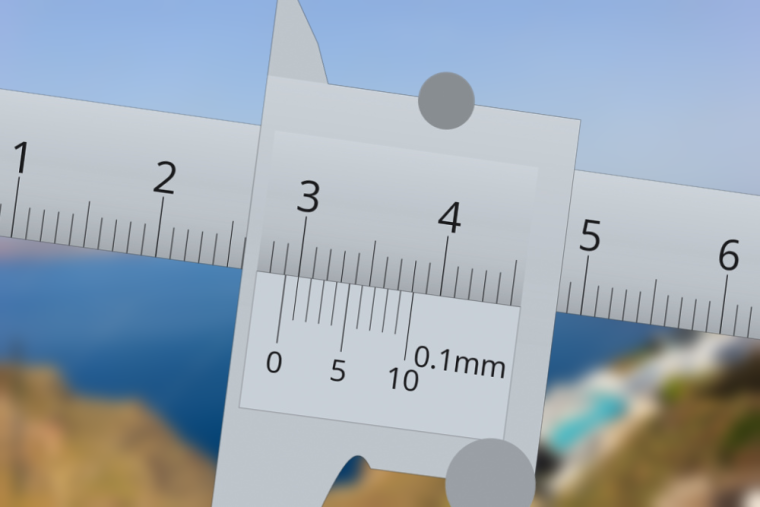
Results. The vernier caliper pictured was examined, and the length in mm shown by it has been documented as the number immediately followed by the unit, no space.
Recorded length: 29.1mm
